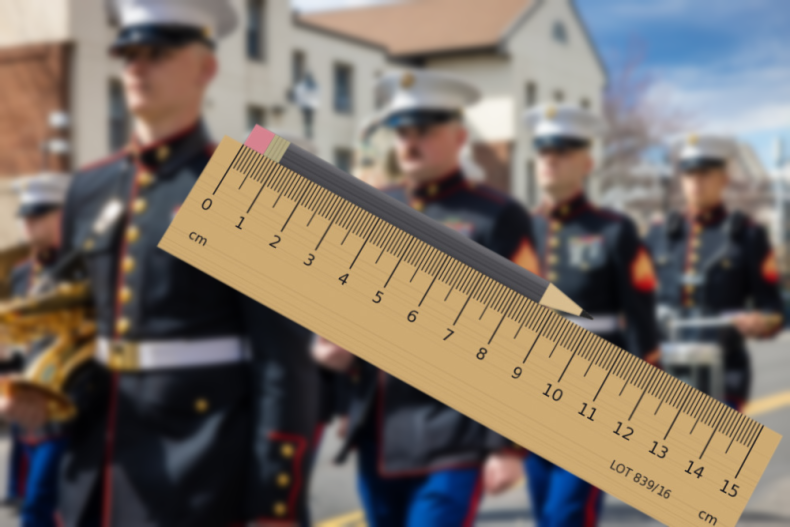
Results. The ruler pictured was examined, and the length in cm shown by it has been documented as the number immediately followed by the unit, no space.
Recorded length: 10cm
